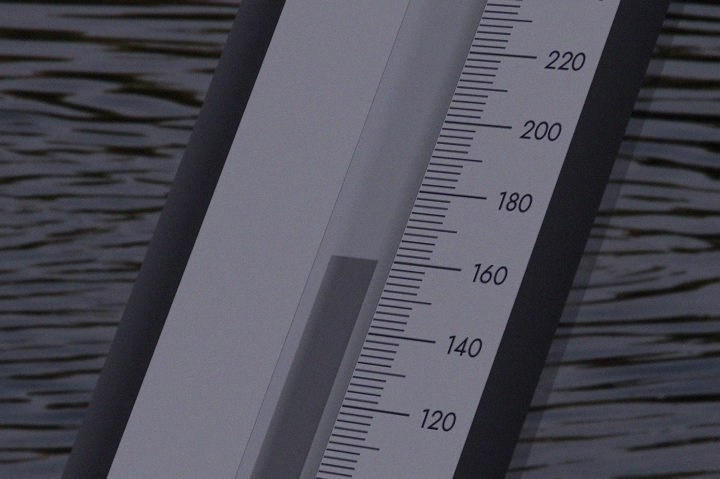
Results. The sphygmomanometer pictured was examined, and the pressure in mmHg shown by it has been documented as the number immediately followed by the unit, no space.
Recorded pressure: 160mmHg
